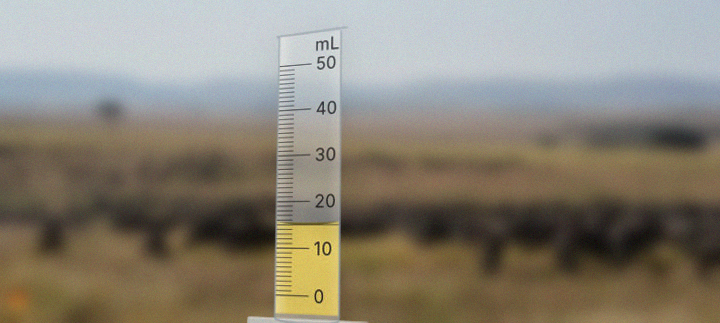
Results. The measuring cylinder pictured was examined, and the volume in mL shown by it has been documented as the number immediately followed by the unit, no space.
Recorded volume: 15mL
